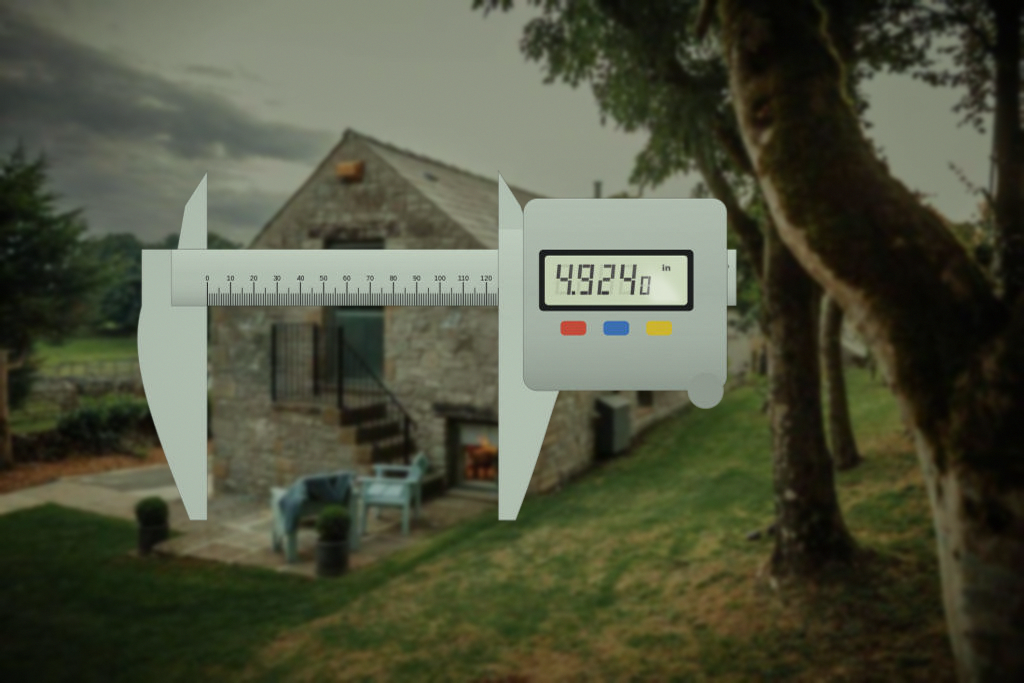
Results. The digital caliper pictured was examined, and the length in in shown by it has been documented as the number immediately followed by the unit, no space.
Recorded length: 4.9240in
